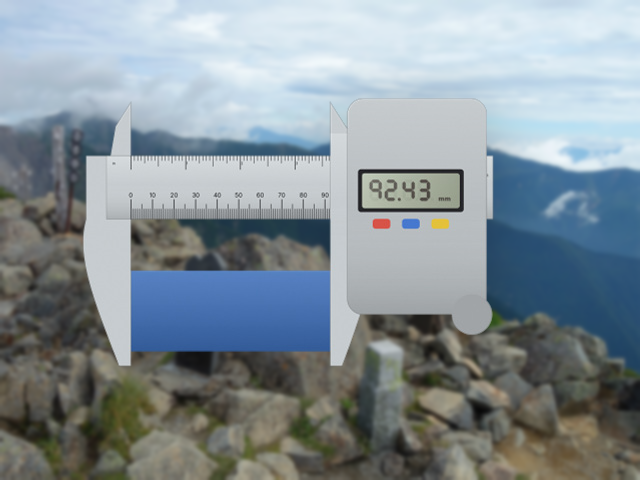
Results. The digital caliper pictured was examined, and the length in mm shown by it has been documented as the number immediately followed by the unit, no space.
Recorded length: 92.43mm
